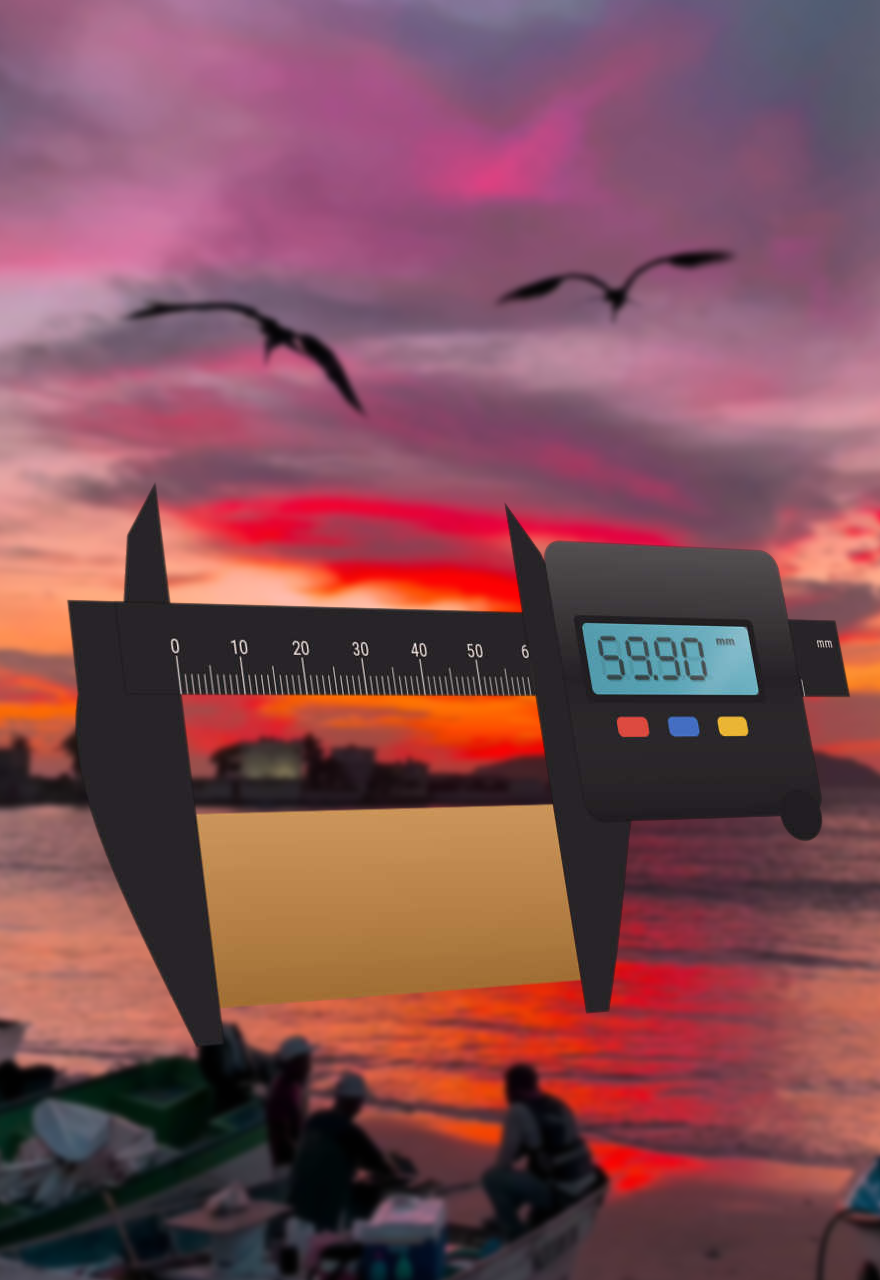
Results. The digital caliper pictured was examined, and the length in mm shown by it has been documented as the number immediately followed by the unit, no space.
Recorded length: 59.90mm
